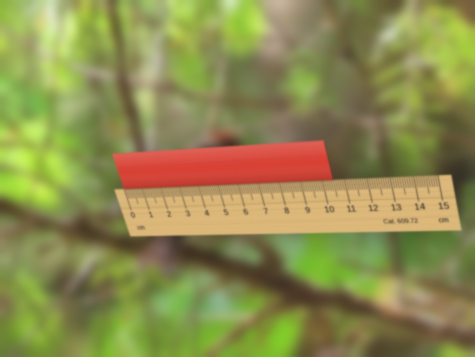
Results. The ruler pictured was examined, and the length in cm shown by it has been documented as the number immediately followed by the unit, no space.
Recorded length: 10.5cm
